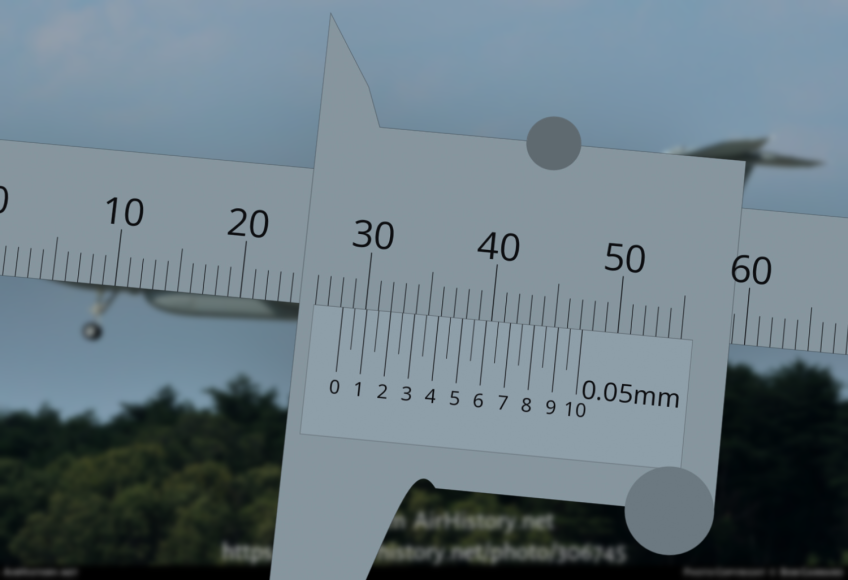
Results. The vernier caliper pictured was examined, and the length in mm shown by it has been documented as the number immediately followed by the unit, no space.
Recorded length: 28.2mm
